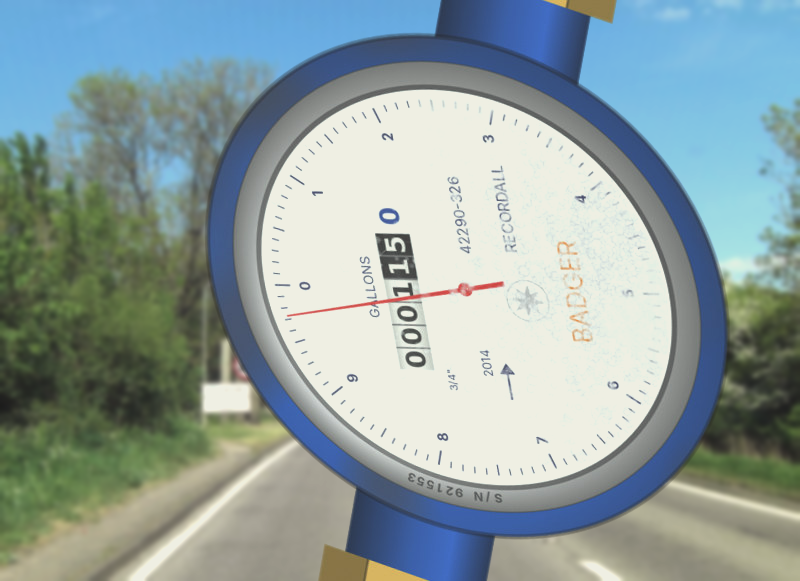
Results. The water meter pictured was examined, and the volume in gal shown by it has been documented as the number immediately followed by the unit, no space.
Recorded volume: 1149.7gal
